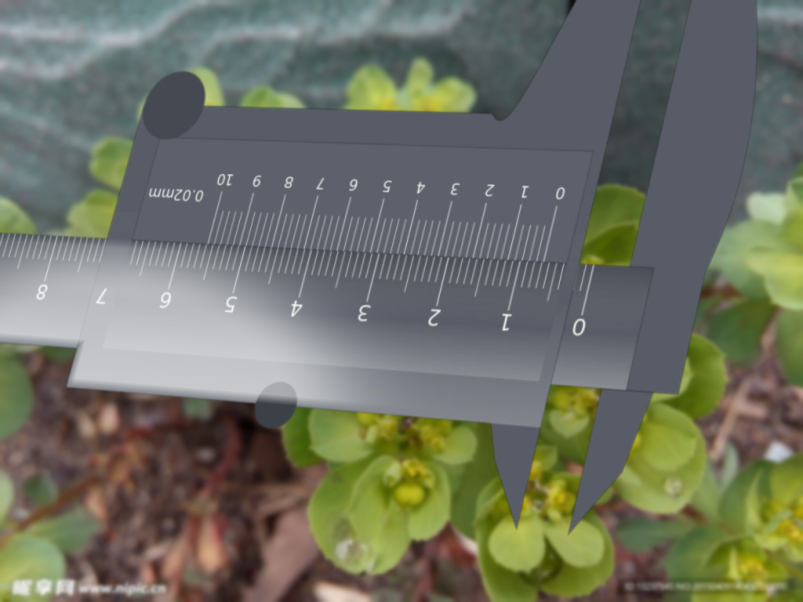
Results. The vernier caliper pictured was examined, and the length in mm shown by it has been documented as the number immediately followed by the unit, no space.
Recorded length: 6.8mm
